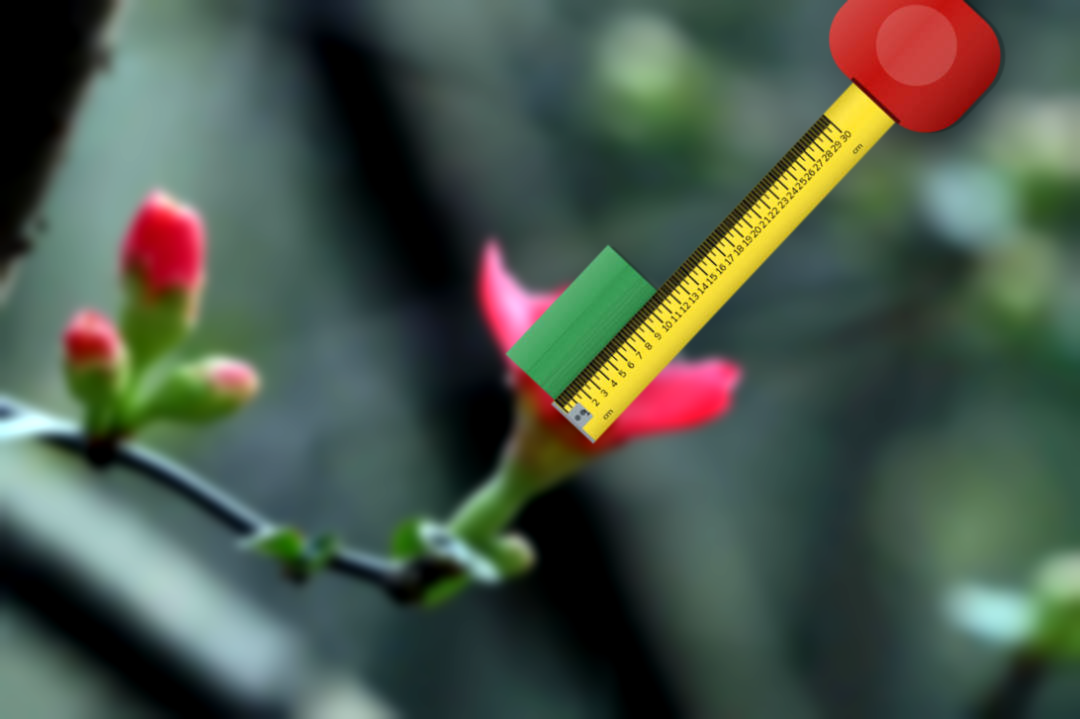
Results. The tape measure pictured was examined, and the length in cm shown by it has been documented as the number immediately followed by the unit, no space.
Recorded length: 11.5cm
